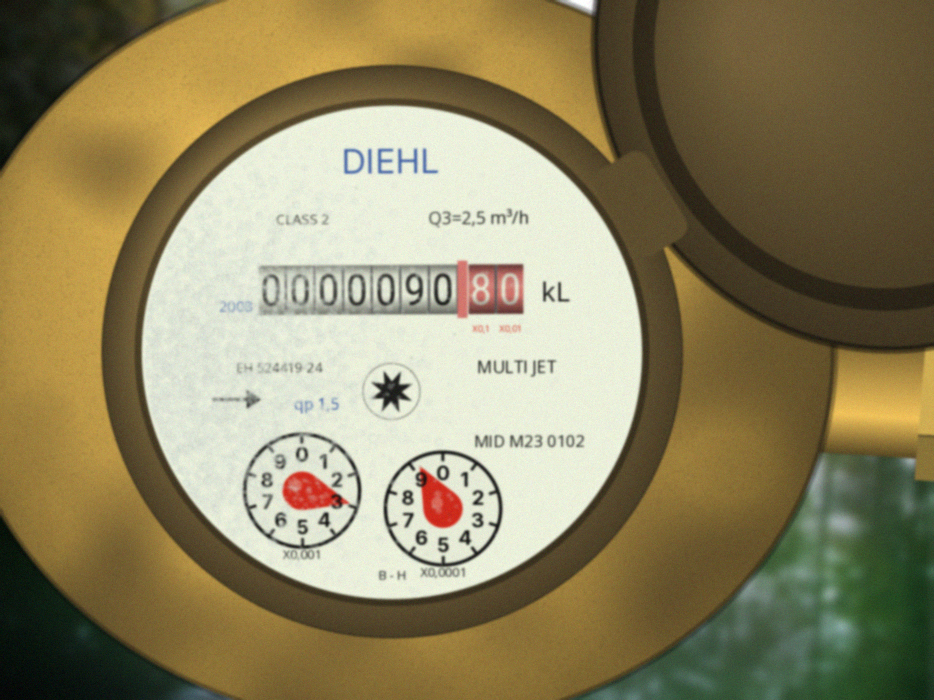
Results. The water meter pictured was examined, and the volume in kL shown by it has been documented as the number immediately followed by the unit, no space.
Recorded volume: 90.8029kL
